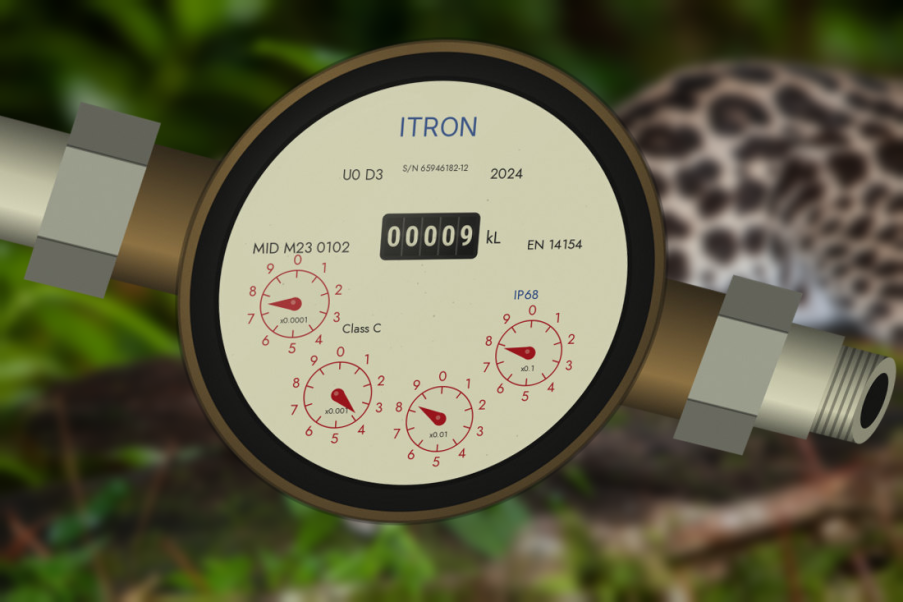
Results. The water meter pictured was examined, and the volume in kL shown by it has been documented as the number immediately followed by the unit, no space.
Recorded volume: 9.7837kL
